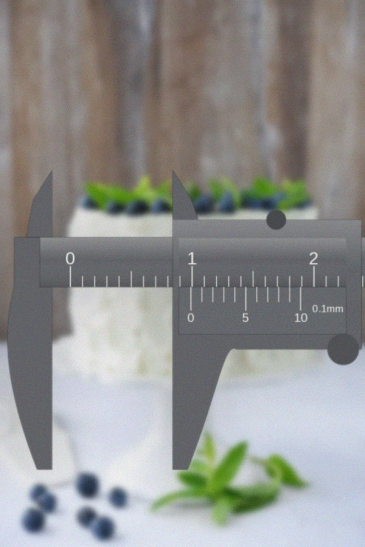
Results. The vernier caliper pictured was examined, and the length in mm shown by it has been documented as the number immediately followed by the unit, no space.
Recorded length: 9.9mm
